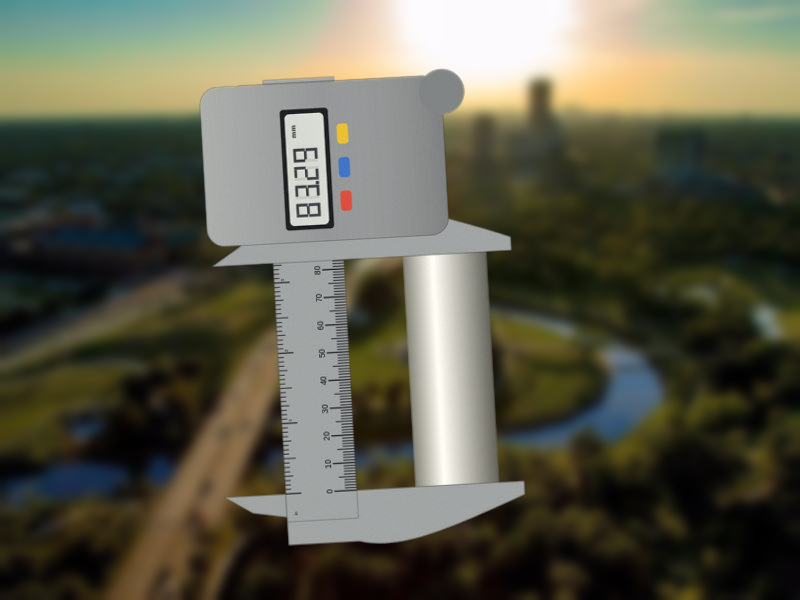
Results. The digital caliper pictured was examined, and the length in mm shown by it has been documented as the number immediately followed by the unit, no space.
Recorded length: 83.29mm
